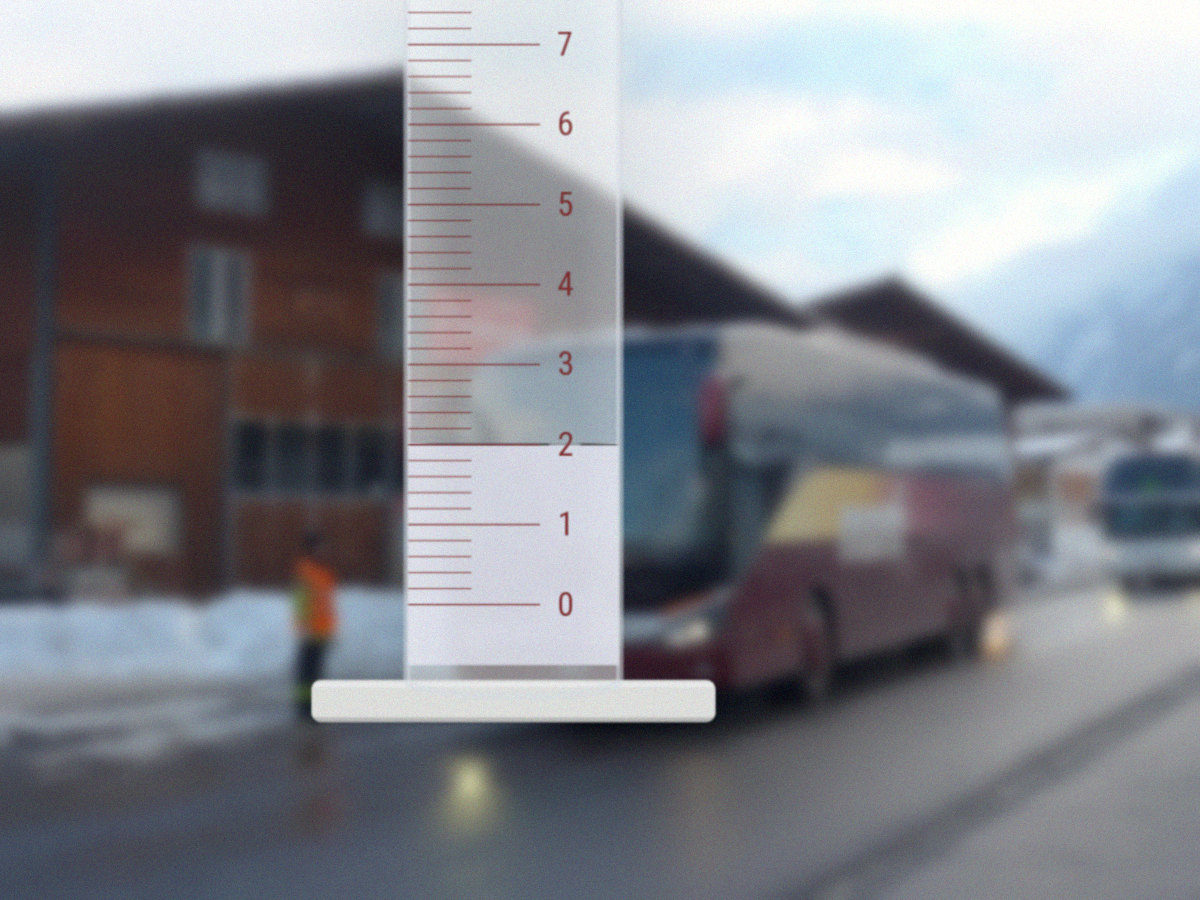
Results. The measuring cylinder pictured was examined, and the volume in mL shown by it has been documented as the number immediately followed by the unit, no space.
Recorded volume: 2mL
